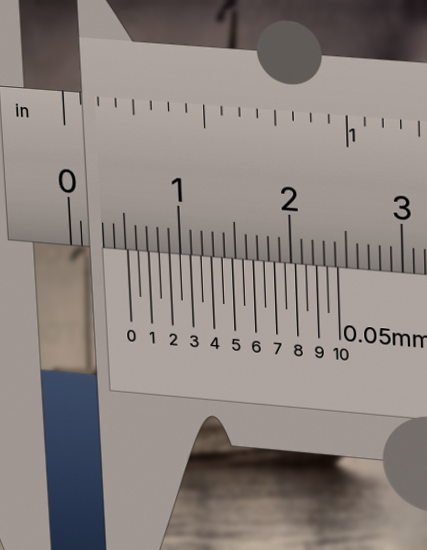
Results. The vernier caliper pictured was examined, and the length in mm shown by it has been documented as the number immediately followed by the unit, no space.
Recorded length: 5.2mm
